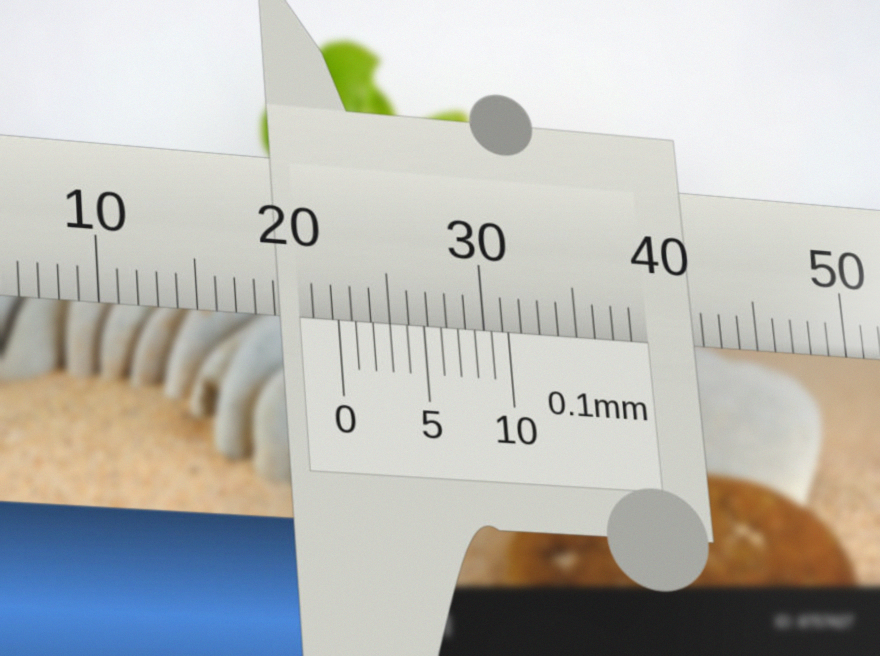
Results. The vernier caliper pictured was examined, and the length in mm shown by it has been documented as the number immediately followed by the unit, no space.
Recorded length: 22.3mm
